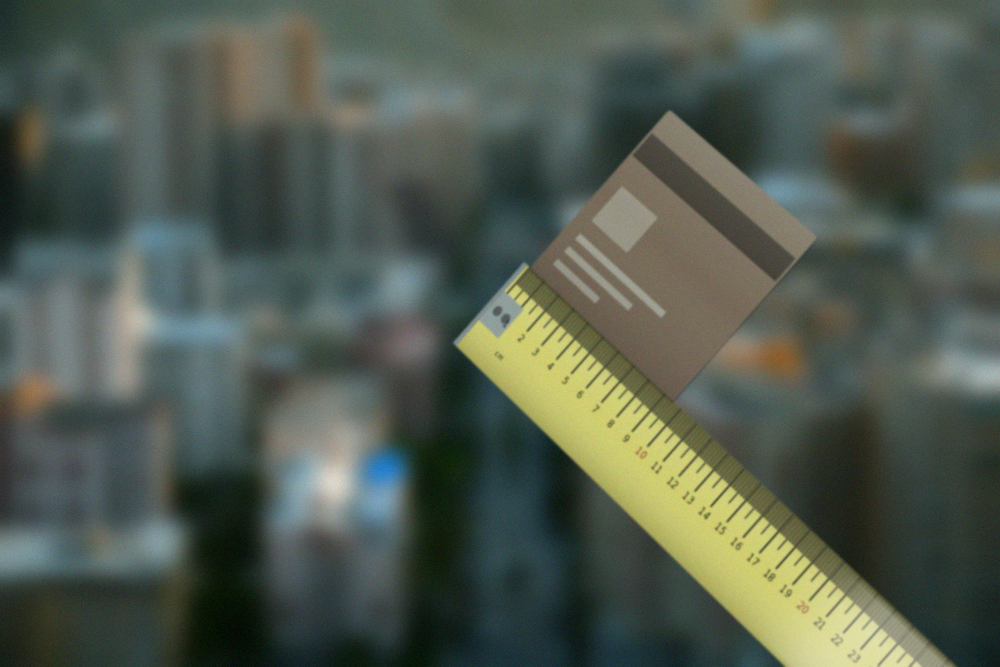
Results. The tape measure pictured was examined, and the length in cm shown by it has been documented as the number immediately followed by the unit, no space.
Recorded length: 9.5cm
